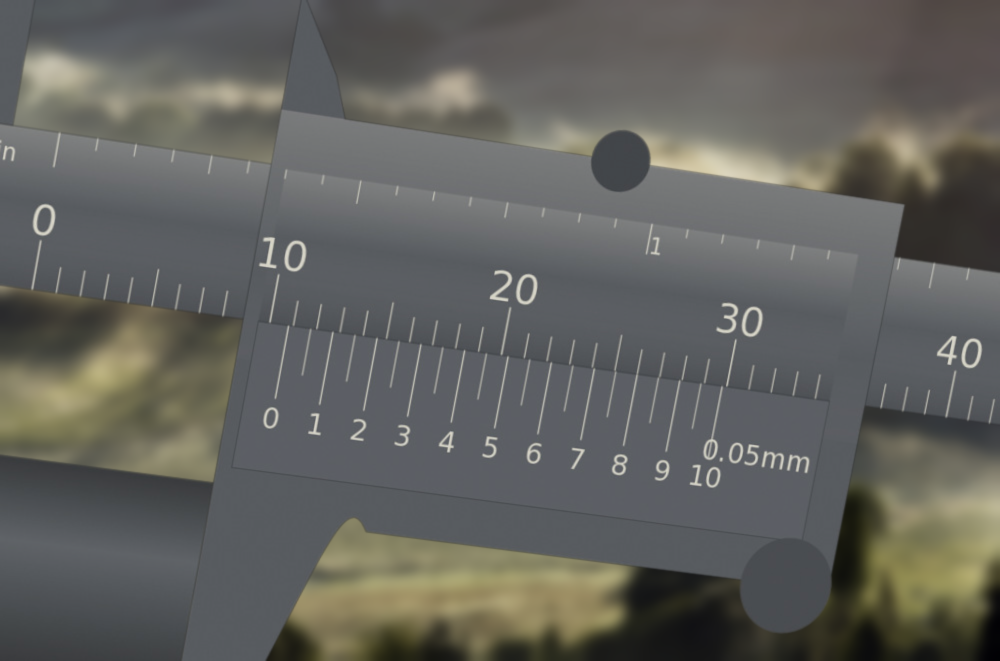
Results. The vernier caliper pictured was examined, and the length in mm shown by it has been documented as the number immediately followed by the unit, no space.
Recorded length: 10.8mm
